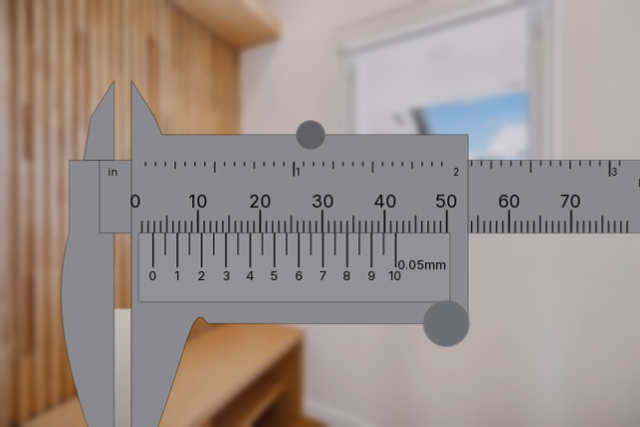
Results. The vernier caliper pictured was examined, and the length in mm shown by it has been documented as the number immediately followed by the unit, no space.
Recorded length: 2.8mm
